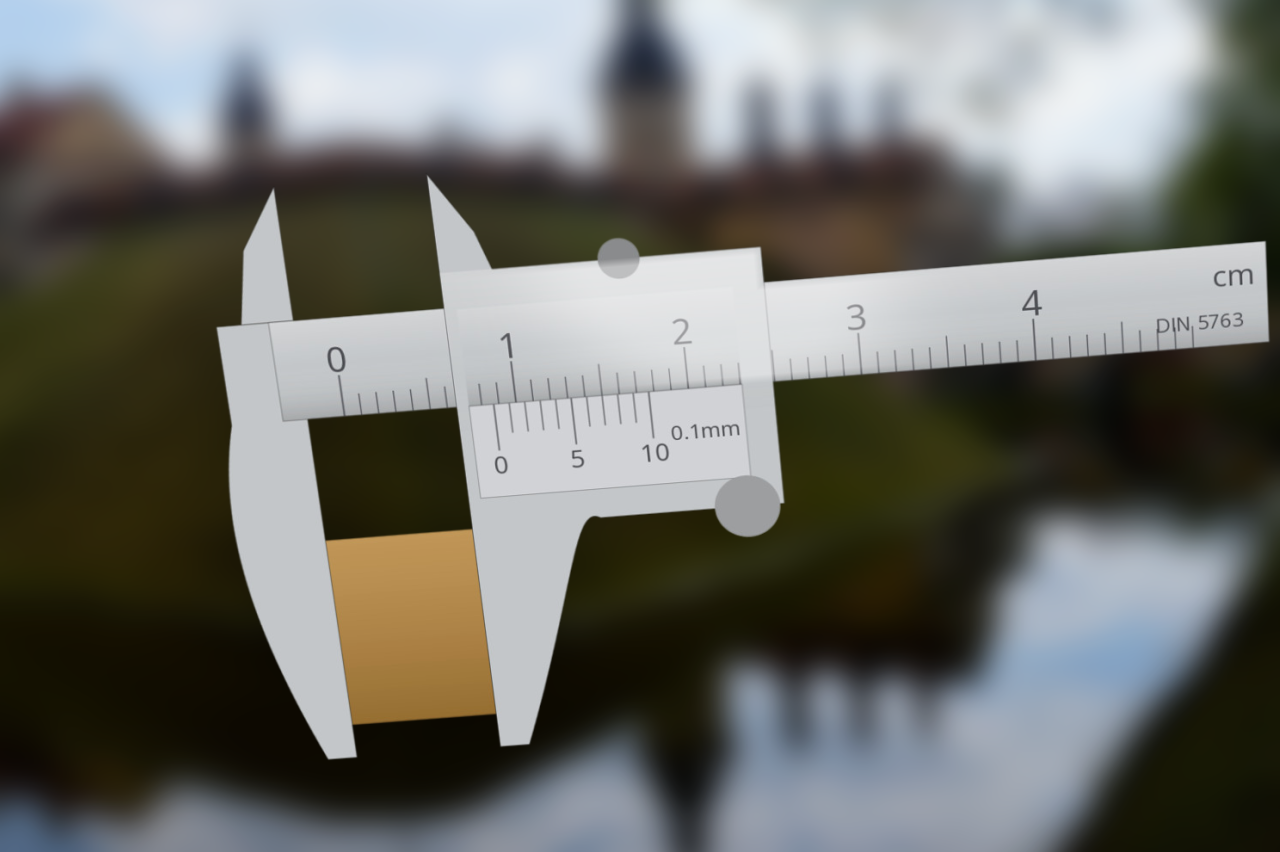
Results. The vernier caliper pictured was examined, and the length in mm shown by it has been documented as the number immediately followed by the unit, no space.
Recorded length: 8.7mm
